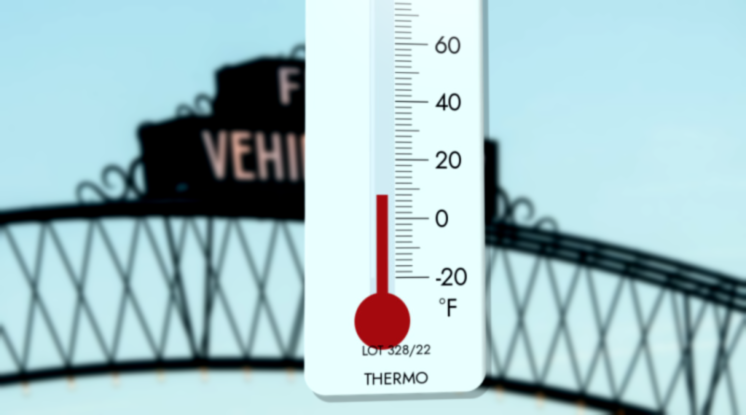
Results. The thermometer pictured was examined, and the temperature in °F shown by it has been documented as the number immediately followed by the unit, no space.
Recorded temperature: 8°F
